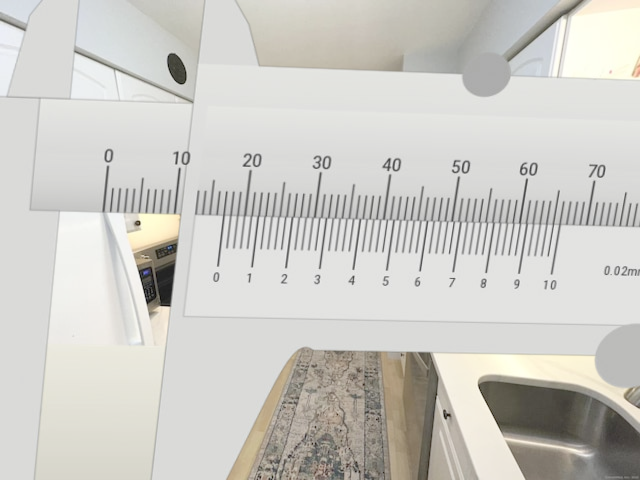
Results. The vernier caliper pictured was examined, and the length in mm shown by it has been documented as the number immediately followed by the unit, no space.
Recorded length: 17.0mm
